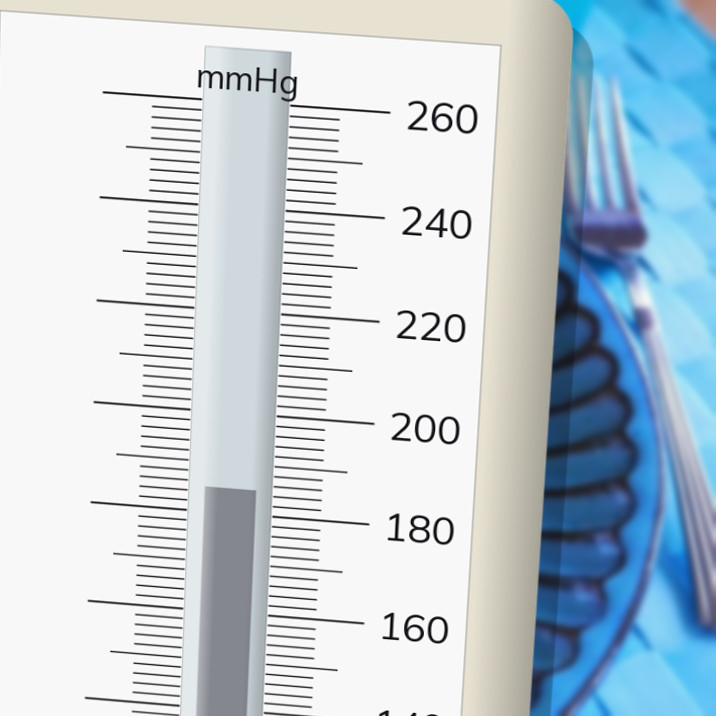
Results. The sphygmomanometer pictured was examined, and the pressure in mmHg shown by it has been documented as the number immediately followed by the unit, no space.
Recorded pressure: 185mmHg
